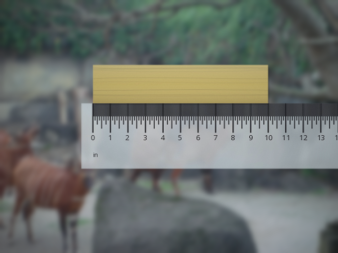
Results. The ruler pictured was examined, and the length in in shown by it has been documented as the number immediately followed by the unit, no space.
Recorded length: 10in
